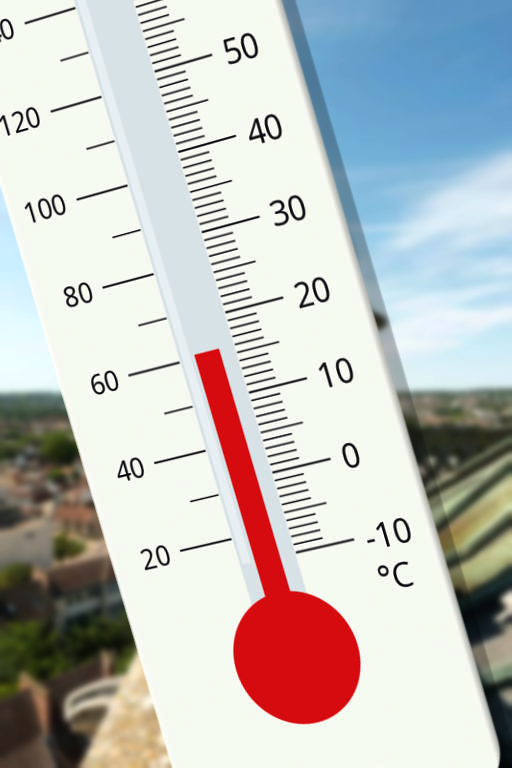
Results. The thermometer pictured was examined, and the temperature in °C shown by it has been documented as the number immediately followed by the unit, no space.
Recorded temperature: 16°C
